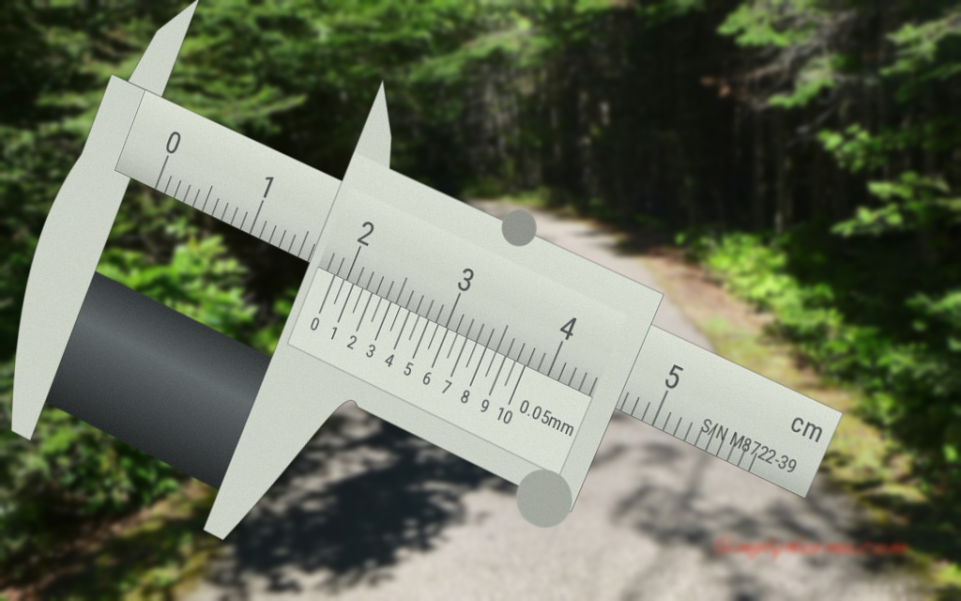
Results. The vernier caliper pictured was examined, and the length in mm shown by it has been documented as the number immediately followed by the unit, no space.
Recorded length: 18.8mm
